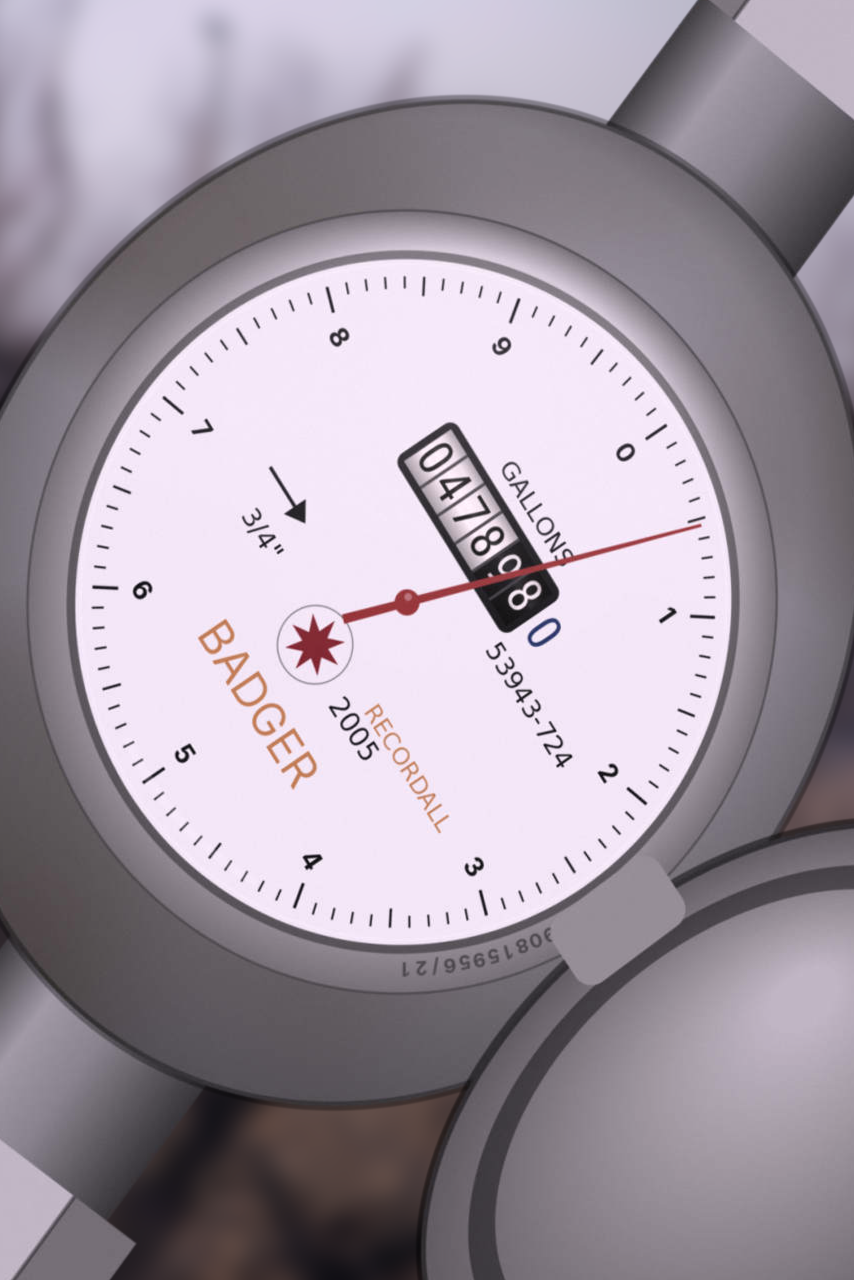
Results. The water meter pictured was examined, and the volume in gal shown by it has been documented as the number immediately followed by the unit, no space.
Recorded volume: 478980.5gal
